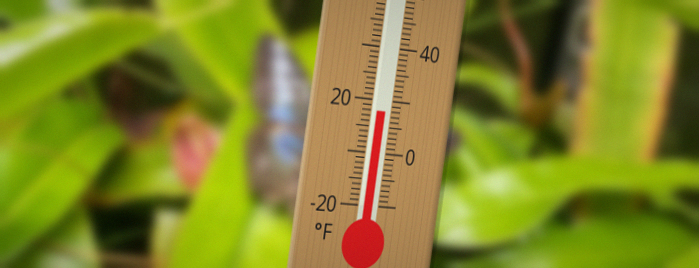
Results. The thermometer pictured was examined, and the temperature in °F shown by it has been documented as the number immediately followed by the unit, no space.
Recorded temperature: 16°F
